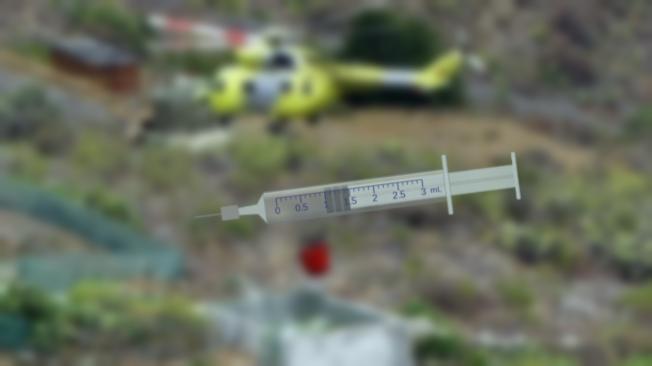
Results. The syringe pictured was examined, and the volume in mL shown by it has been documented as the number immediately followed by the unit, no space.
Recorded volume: 1mL
